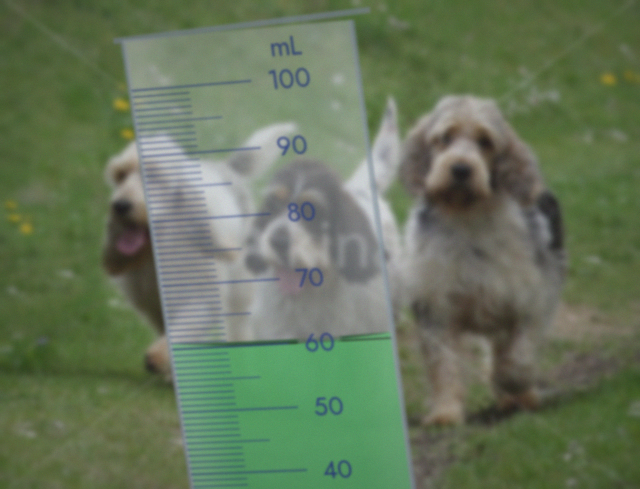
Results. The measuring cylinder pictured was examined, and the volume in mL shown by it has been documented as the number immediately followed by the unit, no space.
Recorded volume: 60mL
